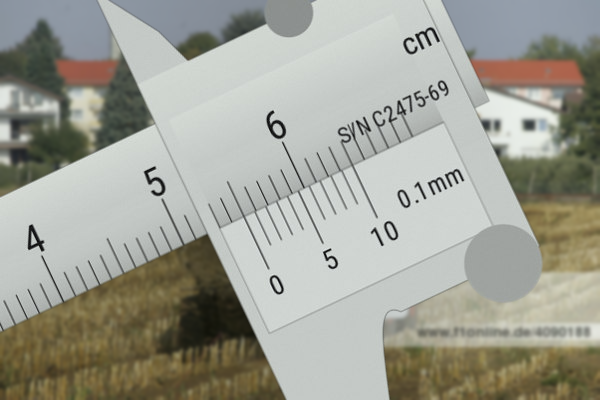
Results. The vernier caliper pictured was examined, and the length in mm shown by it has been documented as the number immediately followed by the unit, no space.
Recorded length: 55.0mm
